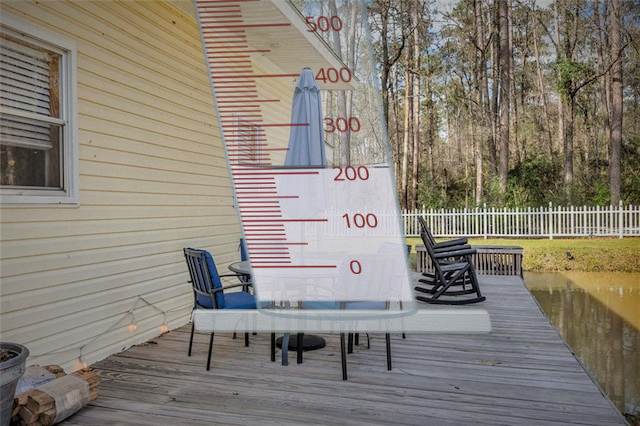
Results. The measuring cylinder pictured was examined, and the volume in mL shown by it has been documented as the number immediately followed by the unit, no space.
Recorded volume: 210mL
